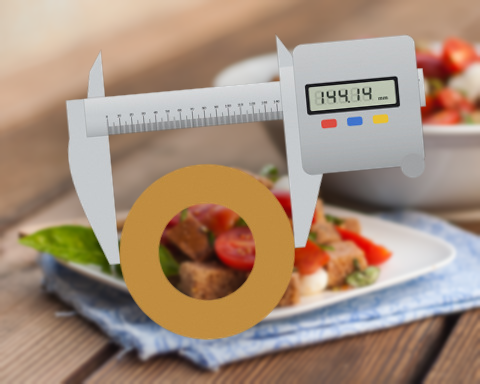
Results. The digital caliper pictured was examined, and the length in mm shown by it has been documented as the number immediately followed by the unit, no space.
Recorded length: 144.14mm
